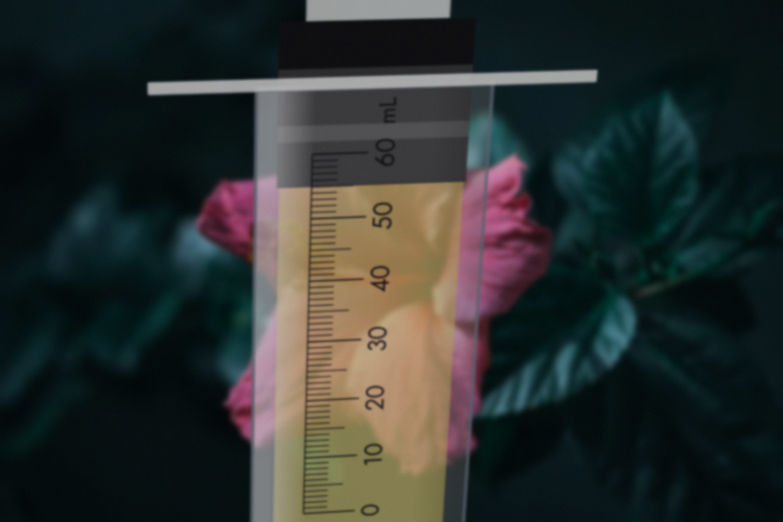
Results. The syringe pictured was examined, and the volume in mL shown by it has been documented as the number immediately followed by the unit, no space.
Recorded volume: 55mL
